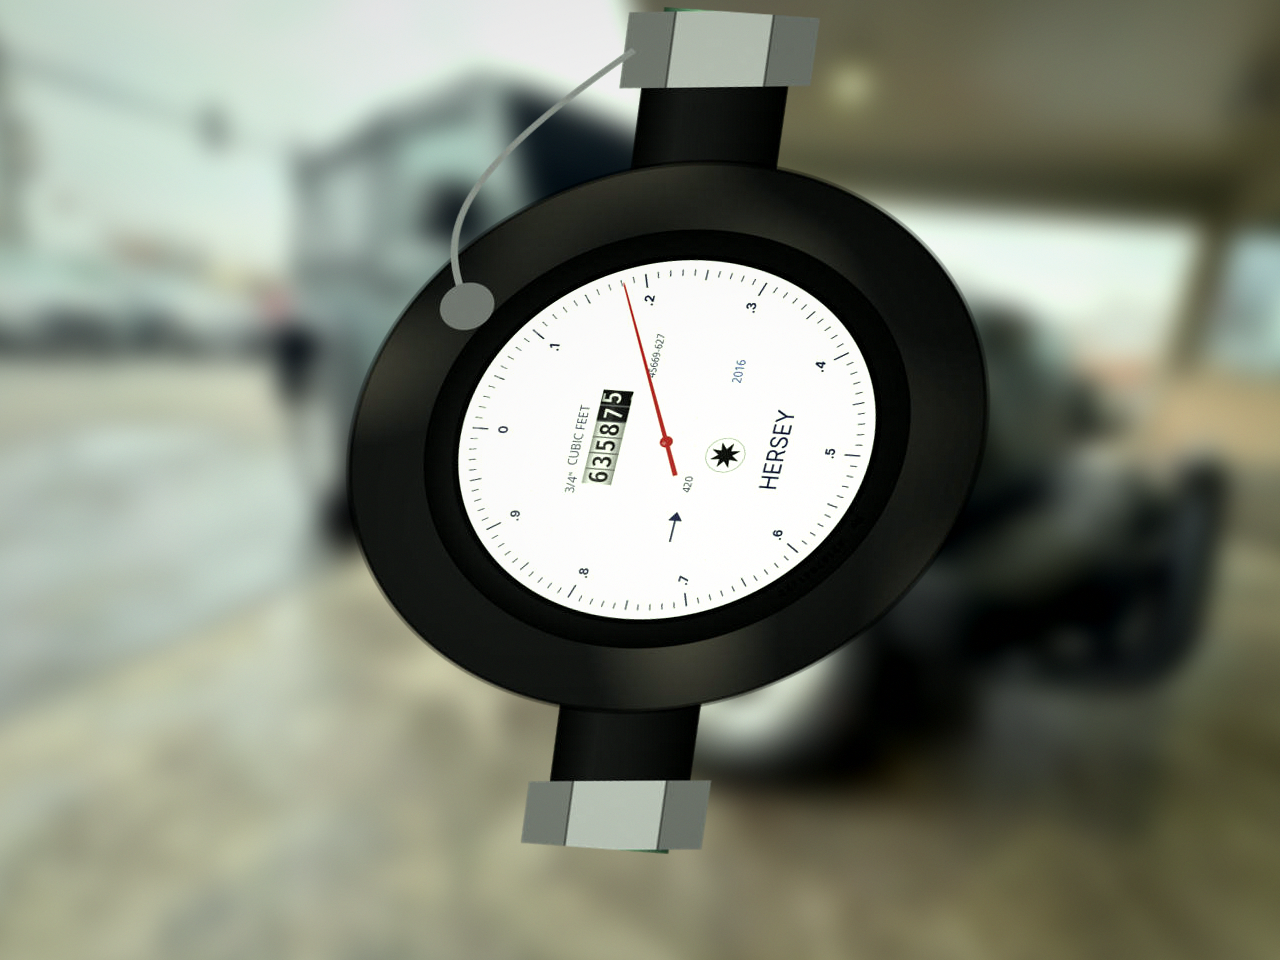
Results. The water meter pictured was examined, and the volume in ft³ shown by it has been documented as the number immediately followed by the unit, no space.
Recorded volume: 635875.18ft³
